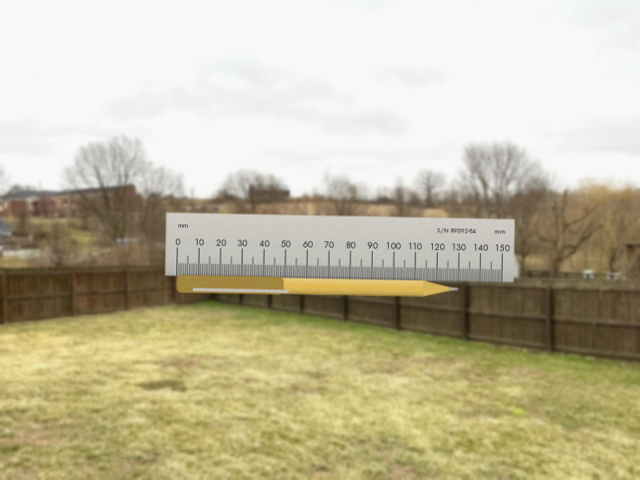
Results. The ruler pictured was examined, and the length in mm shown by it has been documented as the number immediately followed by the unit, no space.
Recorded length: 130mm
